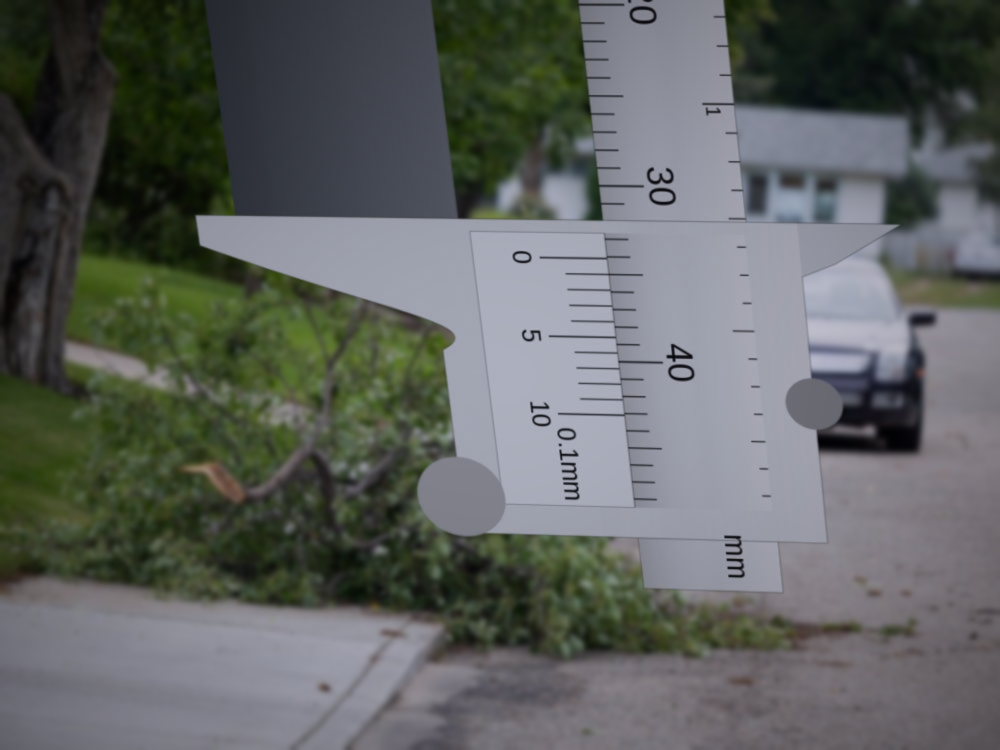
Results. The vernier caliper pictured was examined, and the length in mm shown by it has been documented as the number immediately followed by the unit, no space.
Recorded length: 34.1mm
